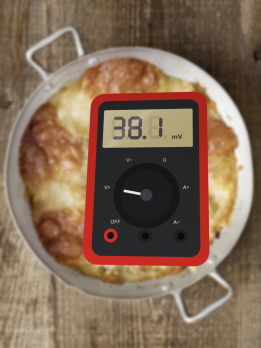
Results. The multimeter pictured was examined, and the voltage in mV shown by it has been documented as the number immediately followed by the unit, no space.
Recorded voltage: 38.1mV
